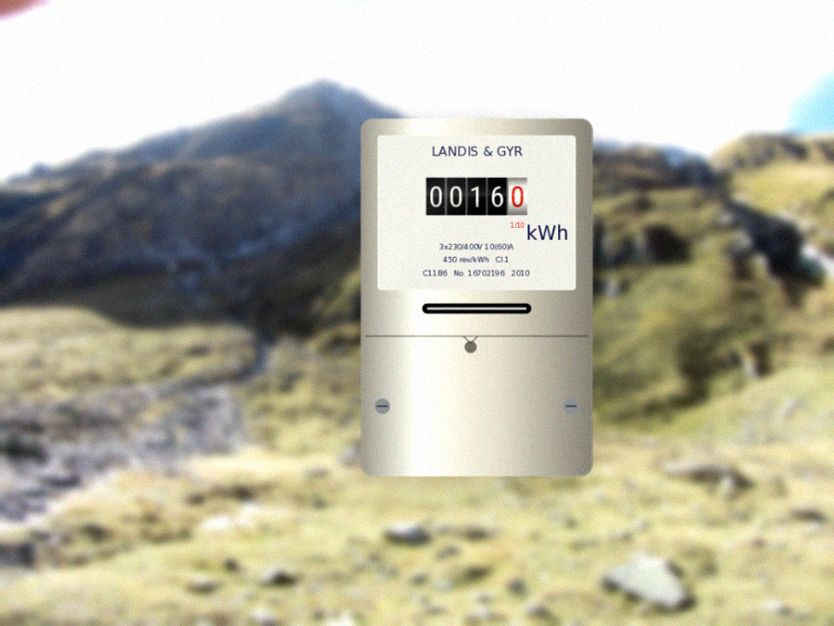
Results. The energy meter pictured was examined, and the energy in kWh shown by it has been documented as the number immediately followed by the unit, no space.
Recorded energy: 16.0kWh
